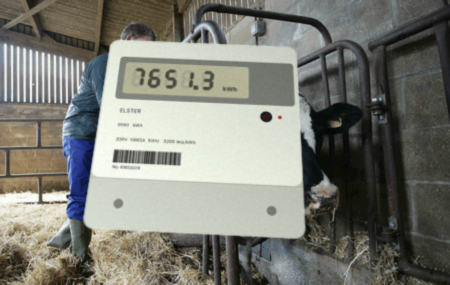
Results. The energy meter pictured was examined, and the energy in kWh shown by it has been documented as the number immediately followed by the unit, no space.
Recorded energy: 7651.3kWh
